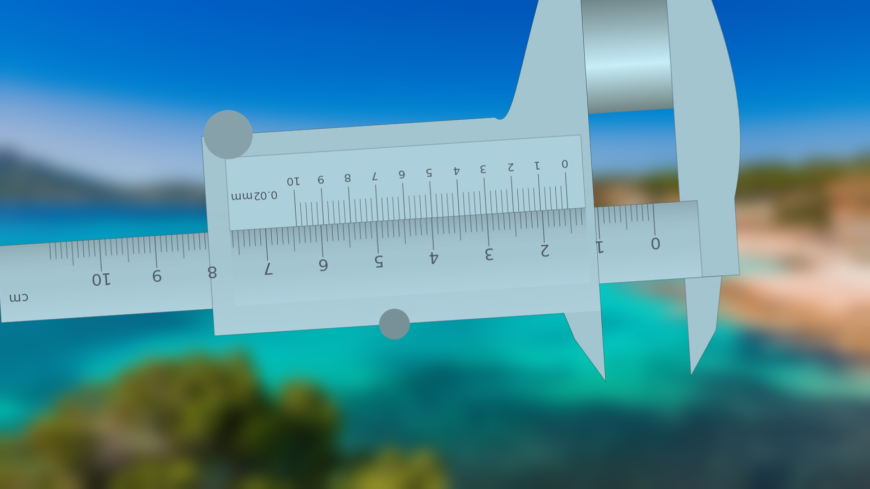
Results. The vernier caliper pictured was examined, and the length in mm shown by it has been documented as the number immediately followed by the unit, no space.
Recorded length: 15.4mm
